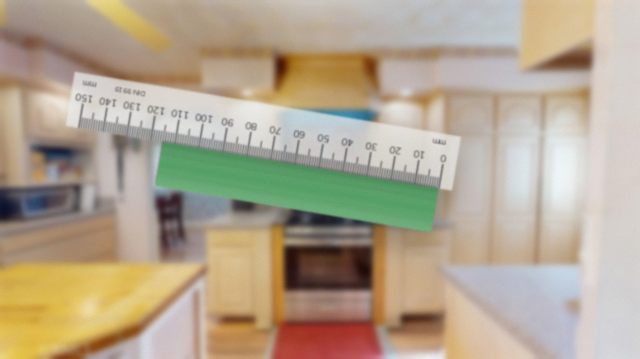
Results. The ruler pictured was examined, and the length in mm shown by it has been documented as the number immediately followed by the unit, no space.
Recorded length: 115mm
